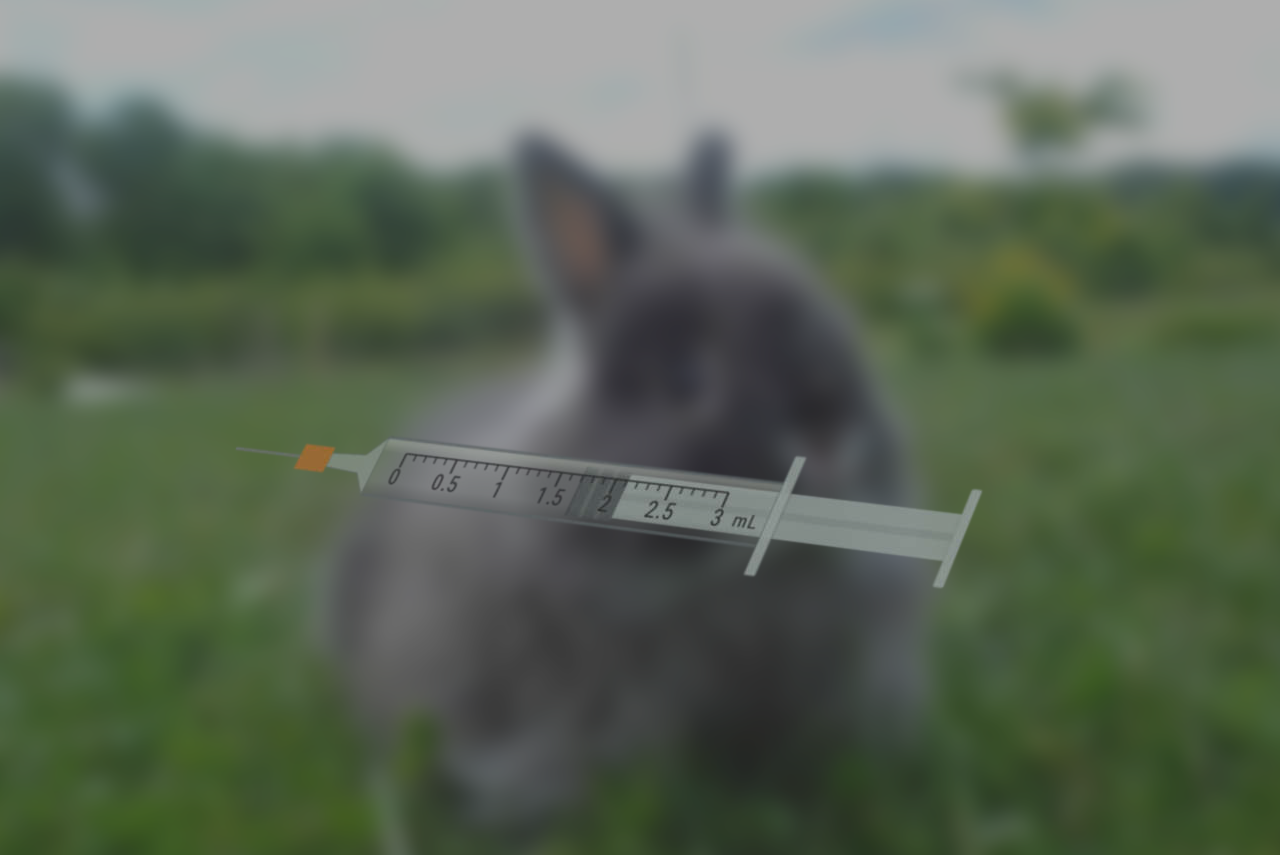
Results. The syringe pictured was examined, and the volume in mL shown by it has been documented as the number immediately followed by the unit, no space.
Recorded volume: 1.7mL
